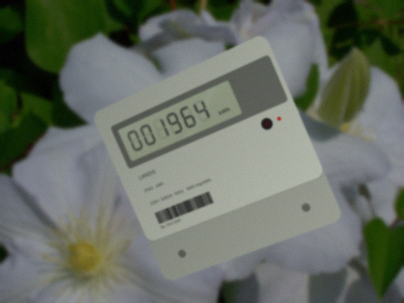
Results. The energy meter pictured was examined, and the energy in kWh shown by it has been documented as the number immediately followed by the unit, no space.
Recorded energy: 1964kWh
